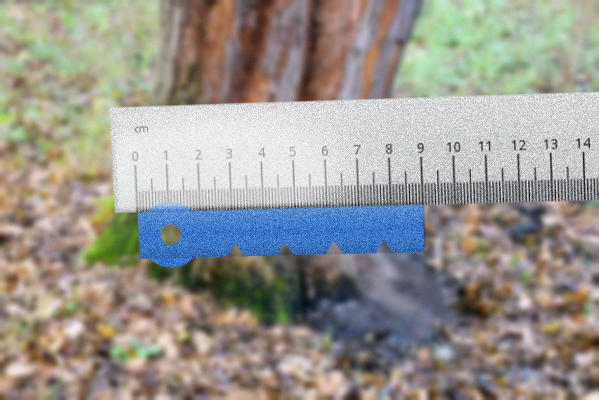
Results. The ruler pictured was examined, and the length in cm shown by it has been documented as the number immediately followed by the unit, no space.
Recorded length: 9cm
